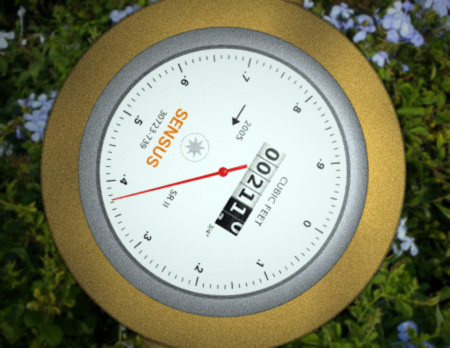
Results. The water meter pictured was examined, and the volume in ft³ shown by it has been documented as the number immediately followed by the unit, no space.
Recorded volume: 2110.37ft³
